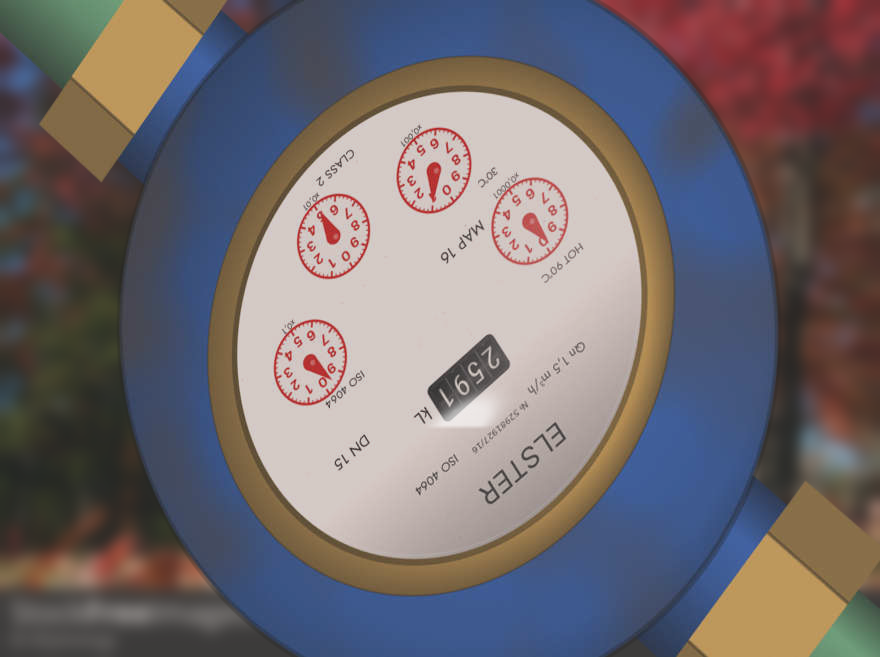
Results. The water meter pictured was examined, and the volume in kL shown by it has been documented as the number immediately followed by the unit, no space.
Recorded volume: 2590.9509kL
